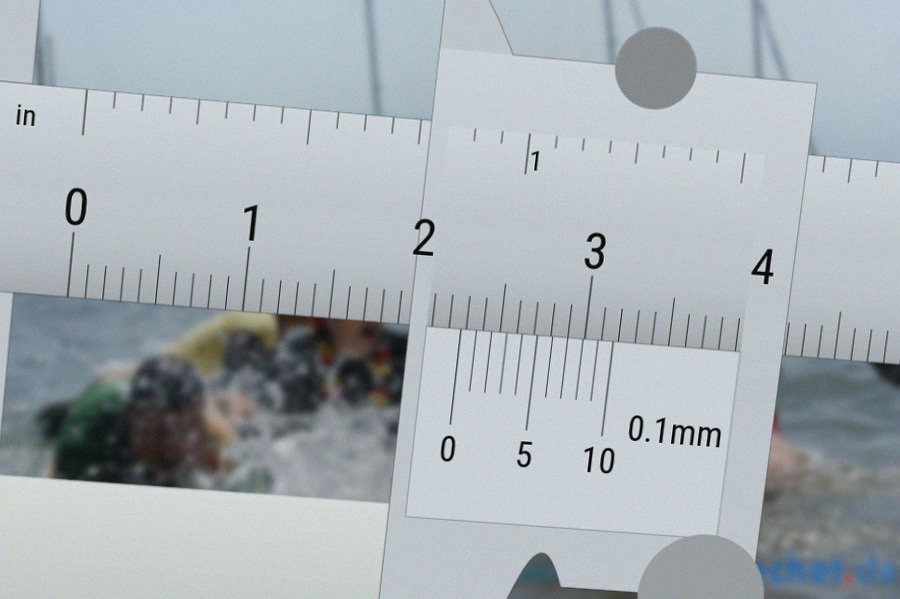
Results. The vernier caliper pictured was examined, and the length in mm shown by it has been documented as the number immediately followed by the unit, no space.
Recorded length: 22.7mm
